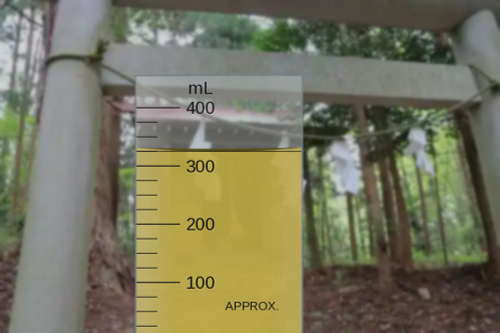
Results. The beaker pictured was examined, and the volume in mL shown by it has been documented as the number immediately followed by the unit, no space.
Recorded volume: 325mL
